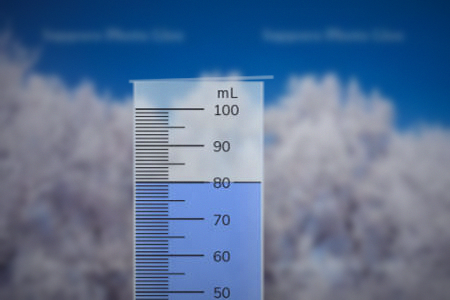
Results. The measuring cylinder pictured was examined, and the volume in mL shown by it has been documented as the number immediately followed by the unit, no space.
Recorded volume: 80mL
